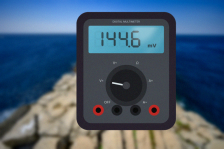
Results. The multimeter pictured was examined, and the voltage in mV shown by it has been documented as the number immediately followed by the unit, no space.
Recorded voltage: 144.6mV
